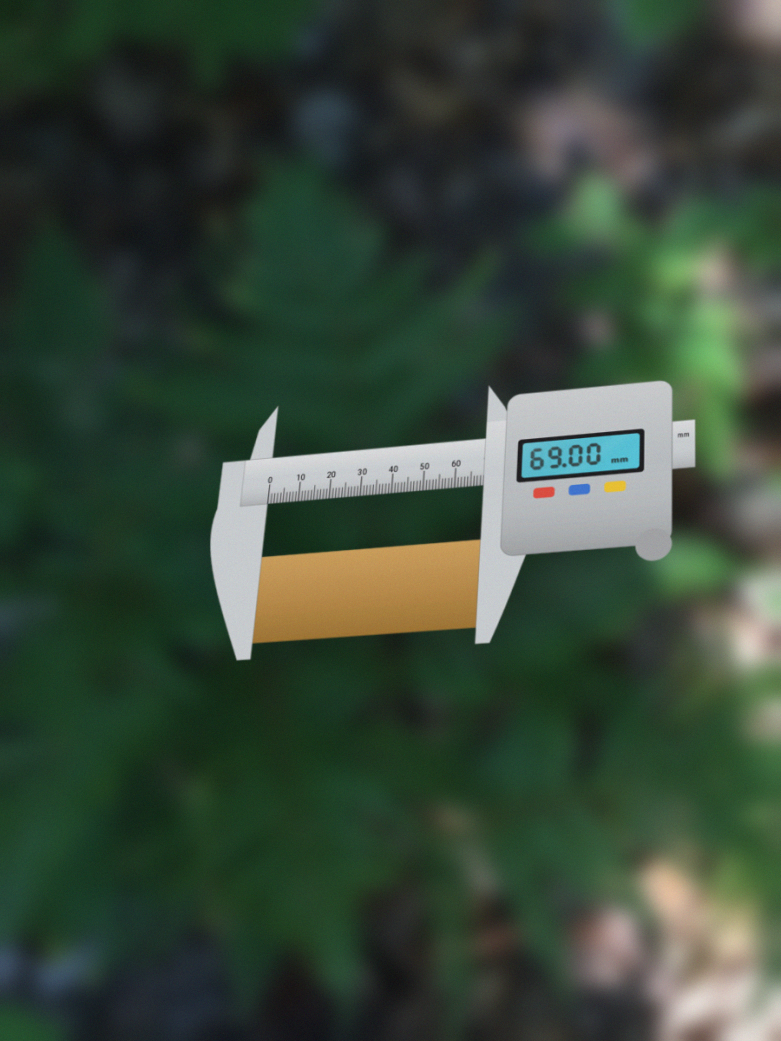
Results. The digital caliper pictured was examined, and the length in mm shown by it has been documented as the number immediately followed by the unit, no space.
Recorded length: 69.00mm
